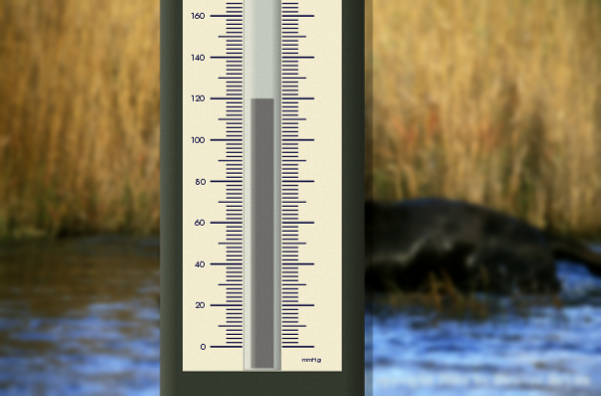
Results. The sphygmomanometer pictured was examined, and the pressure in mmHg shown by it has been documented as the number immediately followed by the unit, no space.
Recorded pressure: 120mmHg
